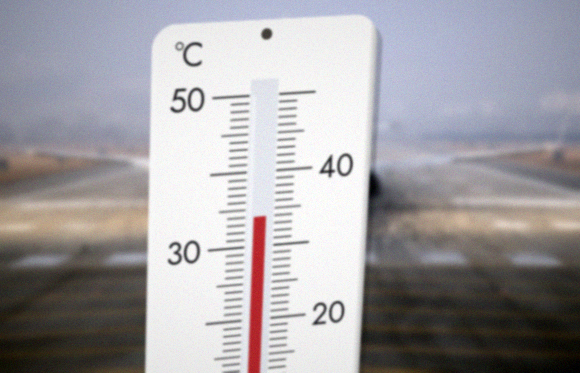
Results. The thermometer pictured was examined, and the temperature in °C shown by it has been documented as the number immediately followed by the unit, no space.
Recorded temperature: 34°C
